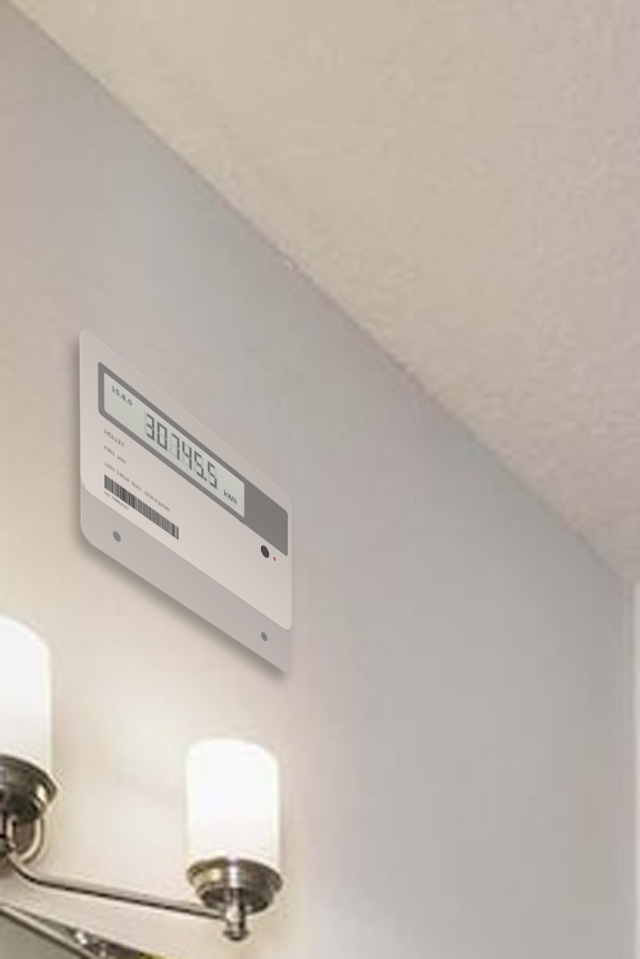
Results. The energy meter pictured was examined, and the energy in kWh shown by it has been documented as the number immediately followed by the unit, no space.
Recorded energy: 30745.5kWh
